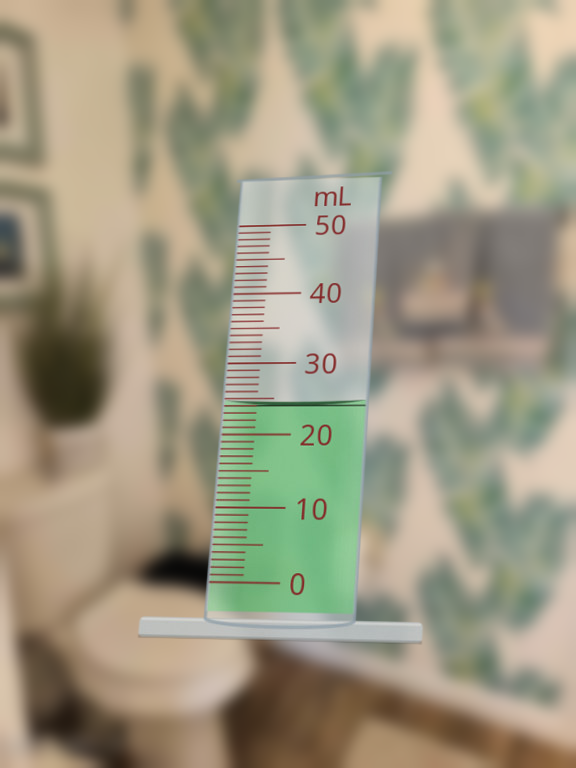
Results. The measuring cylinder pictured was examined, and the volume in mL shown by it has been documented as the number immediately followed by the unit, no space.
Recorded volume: 24mL
